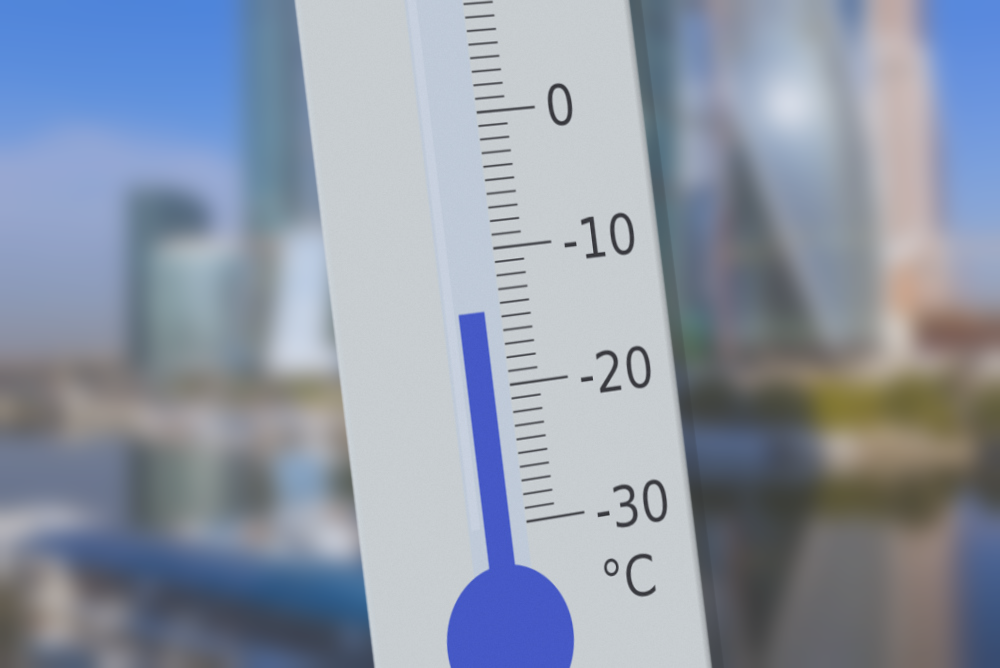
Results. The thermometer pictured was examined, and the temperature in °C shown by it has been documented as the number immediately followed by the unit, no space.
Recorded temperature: -14.5°C
